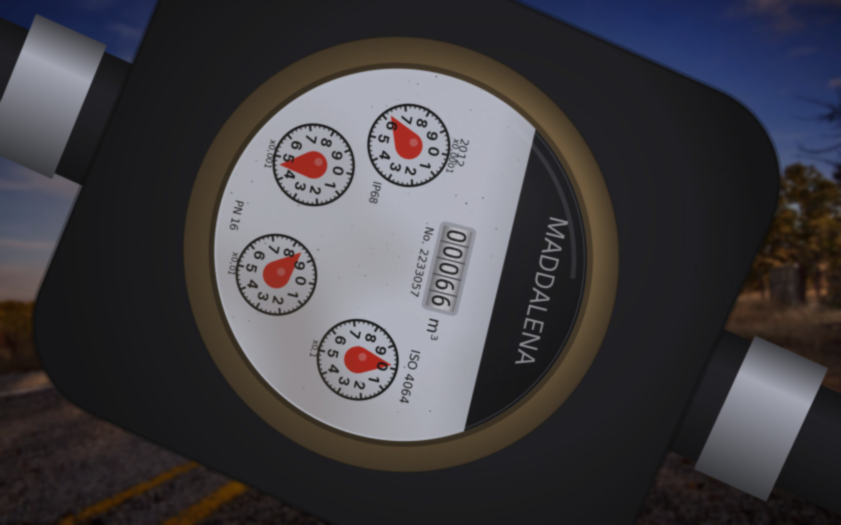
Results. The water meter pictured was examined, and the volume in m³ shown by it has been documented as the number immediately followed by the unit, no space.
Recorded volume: 65.9846m³
